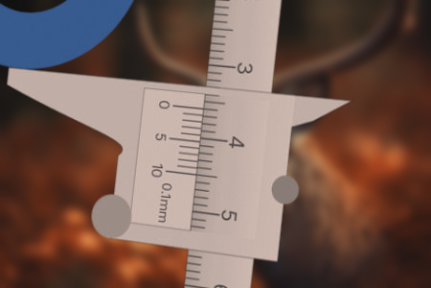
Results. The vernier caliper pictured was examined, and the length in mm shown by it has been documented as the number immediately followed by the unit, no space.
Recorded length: 36.0mm
